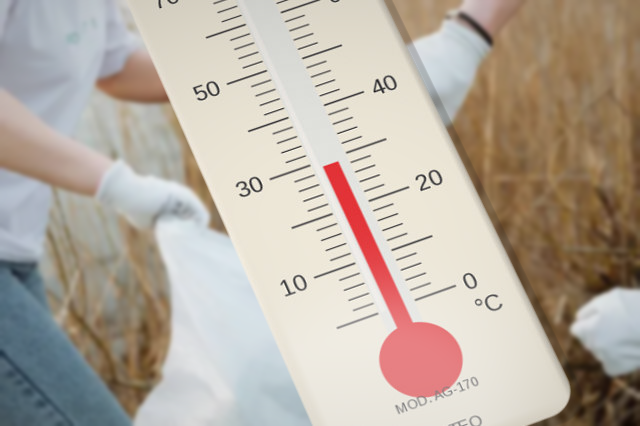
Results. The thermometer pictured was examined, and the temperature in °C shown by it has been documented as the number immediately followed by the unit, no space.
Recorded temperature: 29°C
